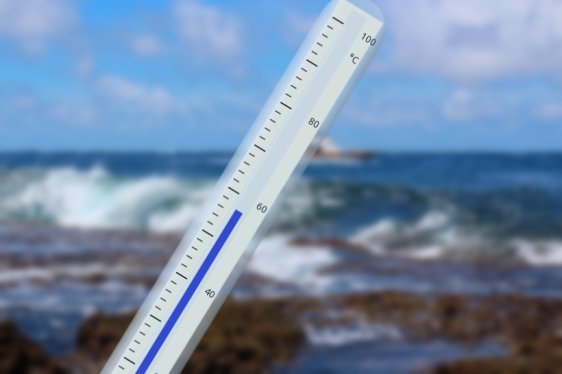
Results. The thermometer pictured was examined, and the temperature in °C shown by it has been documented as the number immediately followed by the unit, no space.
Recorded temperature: 57°C
